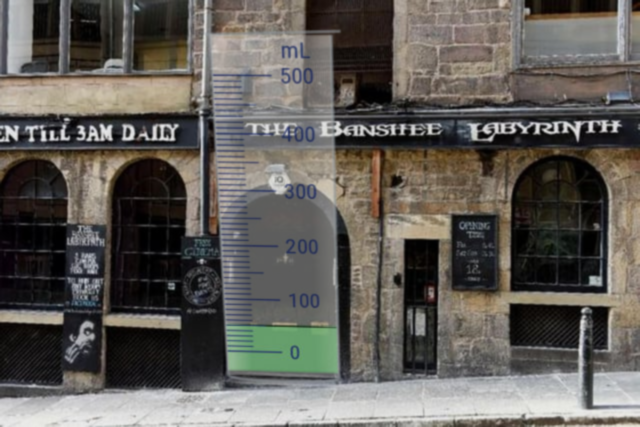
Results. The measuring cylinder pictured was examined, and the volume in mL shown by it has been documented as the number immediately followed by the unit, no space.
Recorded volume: 50mL
